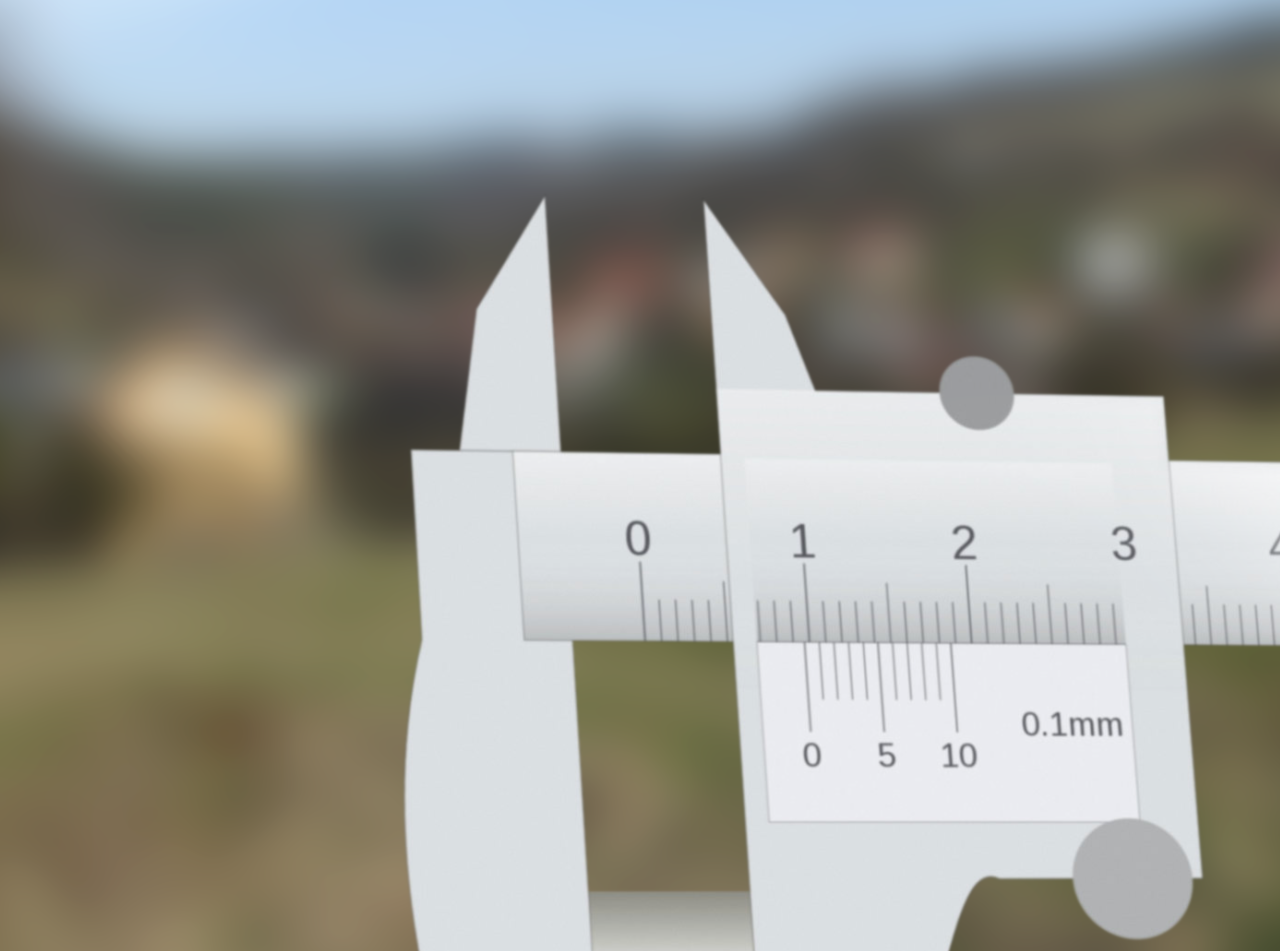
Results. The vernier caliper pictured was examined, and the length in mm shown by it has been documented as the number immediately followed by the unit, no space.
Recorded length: 9.7mm
